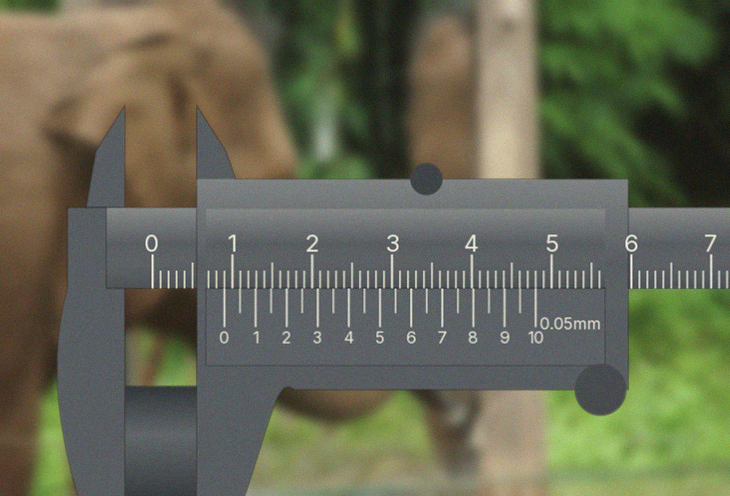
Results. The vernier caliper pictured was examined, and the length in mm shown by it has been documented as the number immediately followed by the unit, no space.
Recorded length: 9.0mm
